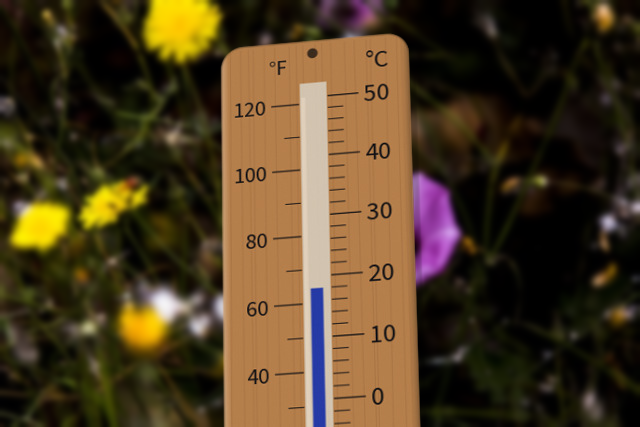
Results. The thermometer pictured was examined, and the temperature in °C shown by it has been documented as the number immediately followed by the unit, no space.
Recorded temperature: 18°C
